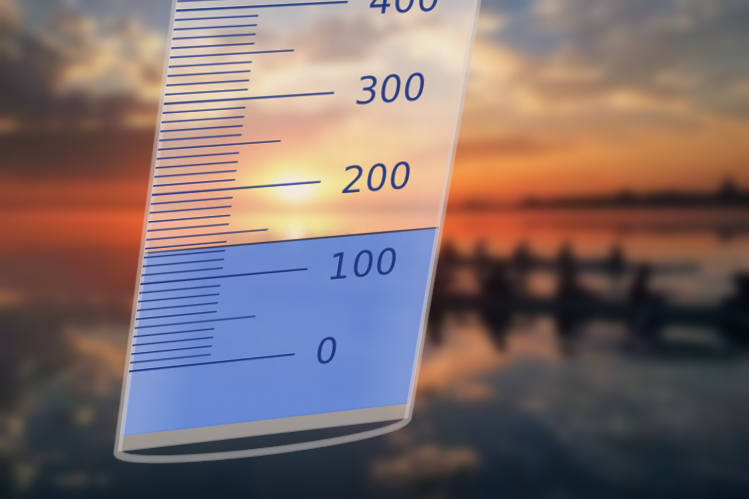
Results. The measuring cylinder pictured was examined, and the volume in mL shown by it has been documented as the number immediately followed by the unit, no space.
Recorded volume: 135mL
